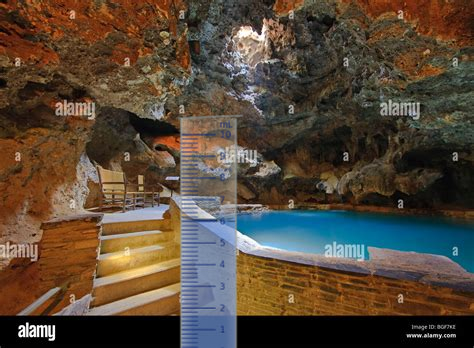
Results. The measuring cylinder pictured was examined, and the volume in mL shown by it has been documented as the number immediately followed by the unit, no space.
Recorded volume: 6mL
